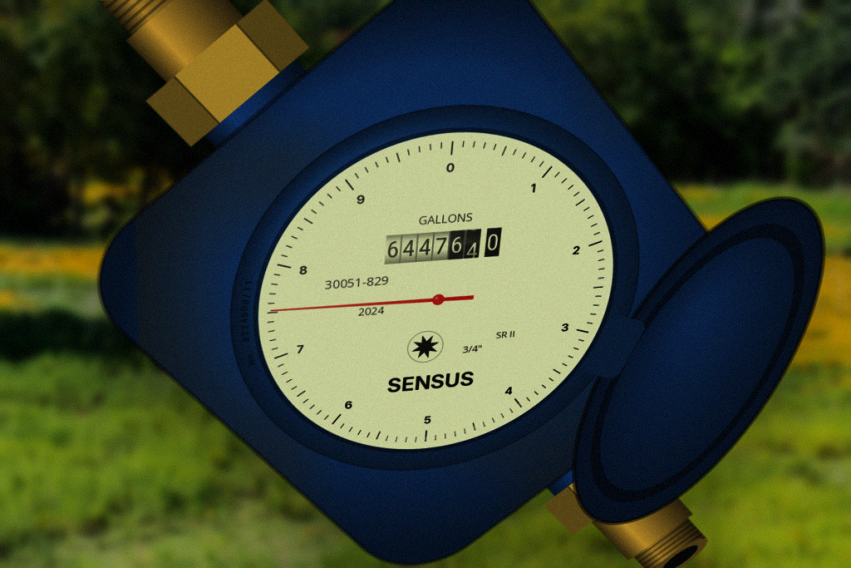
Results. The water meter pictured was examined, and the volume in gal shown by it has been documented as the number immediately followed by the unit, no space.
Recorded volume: 6447637.5gal
